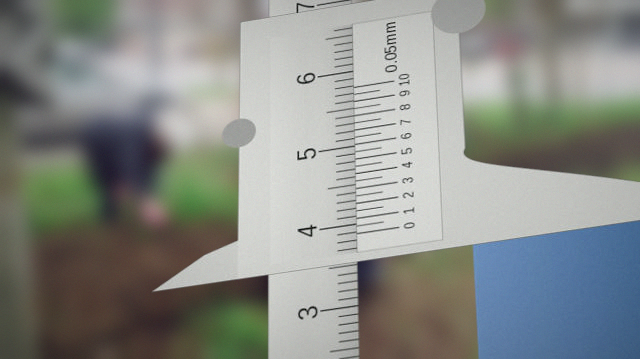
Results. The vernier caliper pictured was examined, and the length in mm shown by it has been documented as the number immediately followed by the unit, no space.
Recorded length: 38.8mm
